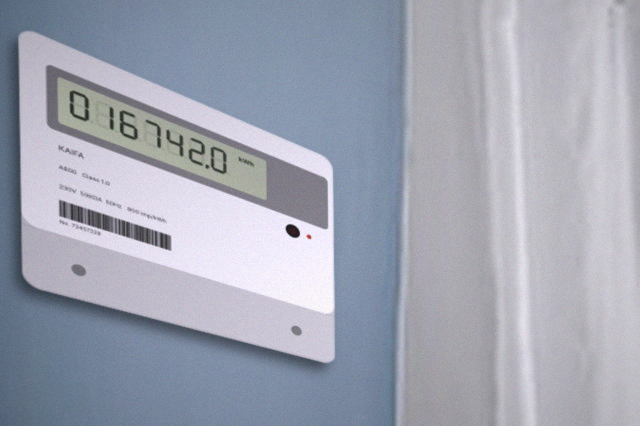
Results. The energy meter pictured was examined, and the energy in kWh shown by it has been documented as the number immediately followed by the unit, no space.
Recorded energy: 16742.0kWh
